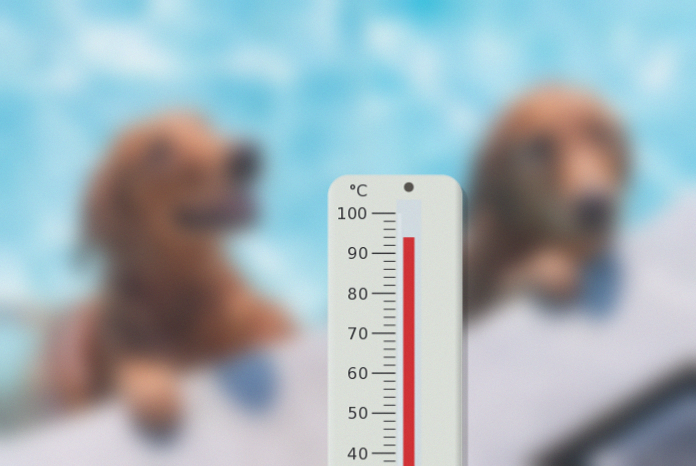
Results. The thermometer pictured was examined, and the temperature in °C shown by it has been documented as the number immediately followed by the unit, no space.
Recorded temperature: 94°C
